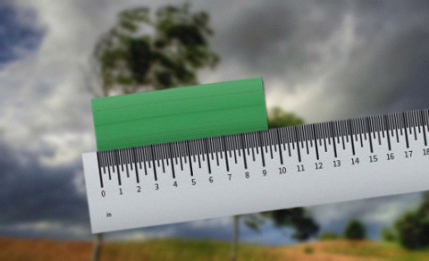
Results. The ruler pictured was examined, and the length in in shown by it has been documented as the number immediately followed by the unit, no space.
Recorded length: 9.5in
